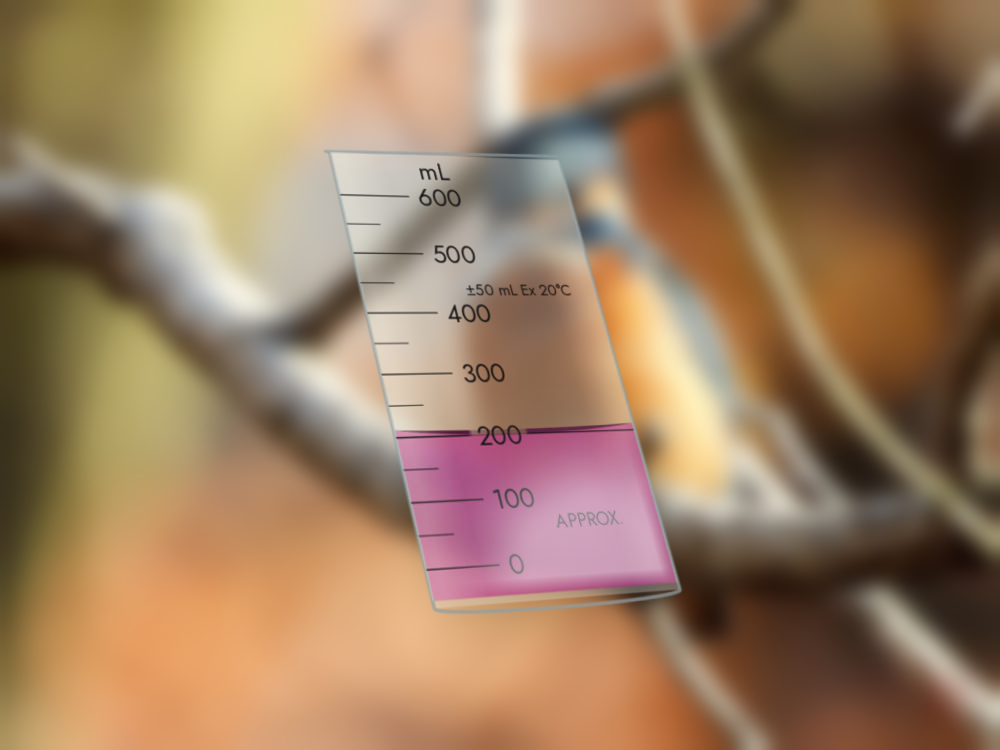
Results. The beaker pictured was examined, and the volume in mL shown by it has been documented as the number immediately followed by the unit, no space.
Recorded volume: 200mL
